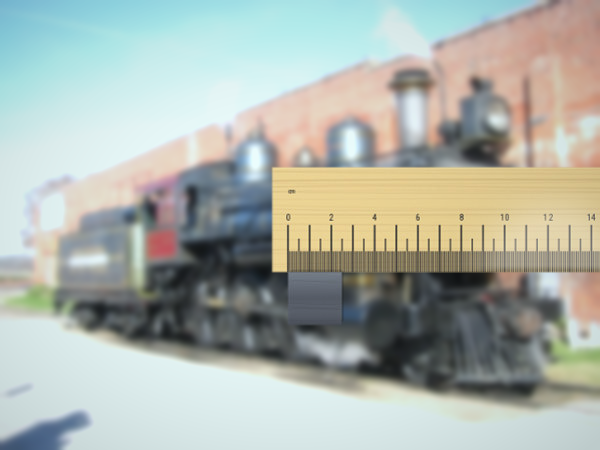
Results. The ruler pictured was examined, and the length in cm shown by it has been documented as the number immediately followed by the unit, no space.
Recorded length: 2.5cm
